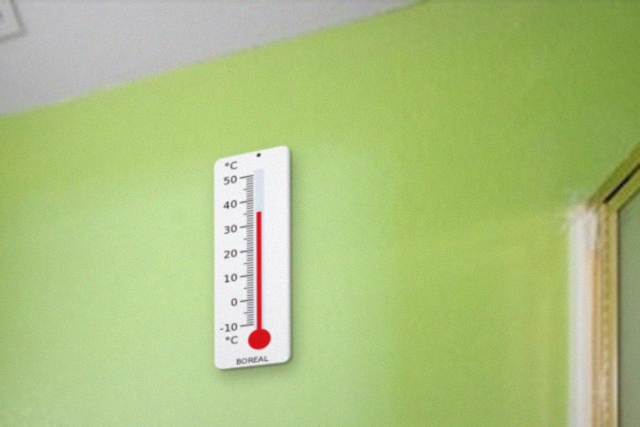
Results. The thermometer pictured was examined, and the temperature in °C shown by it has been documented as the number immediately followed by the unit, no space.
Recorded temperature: 35°C
